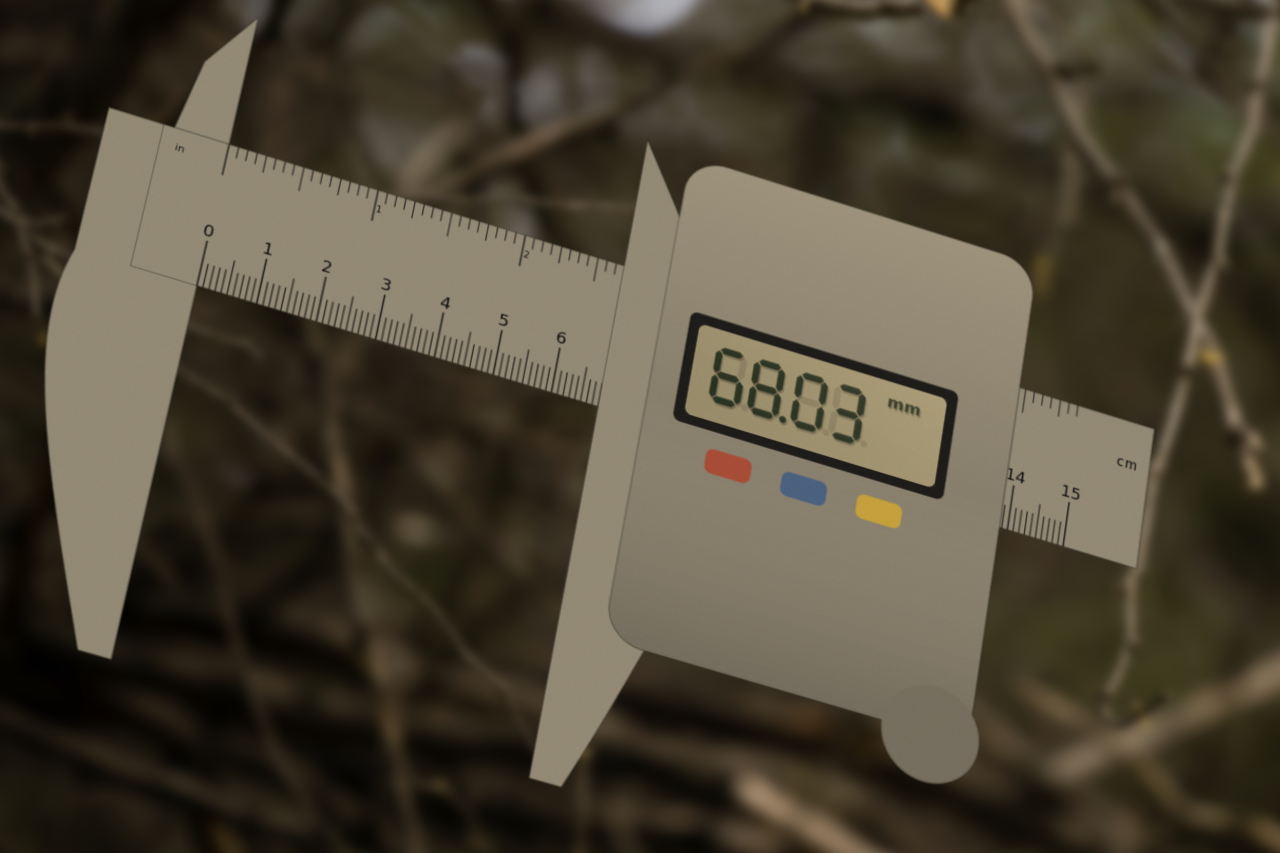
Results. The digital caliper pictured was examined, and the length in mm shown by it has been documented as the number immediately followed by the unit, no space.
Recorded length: 68.03mm
